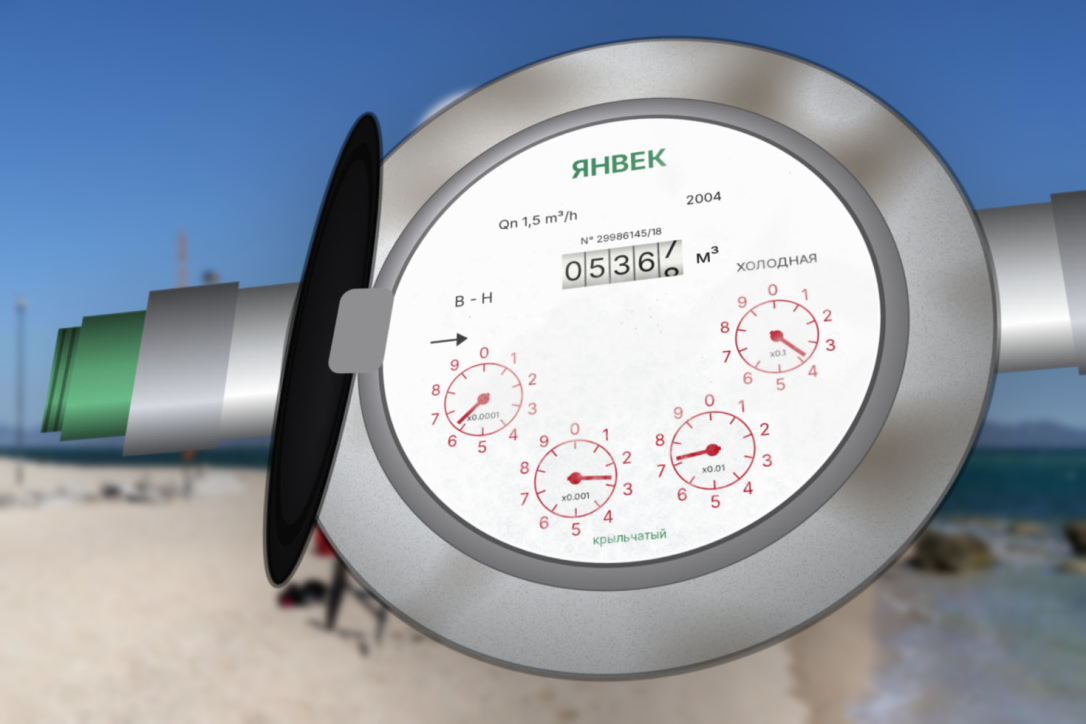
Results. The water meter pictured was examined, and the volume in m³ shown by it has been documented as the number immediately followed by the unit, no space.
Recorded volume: 5367.3726m³
